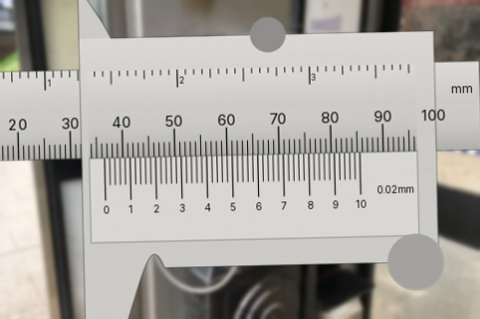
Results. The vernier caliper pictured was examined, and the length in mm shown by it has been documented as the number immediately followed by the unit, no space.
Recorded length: 36.5mm
